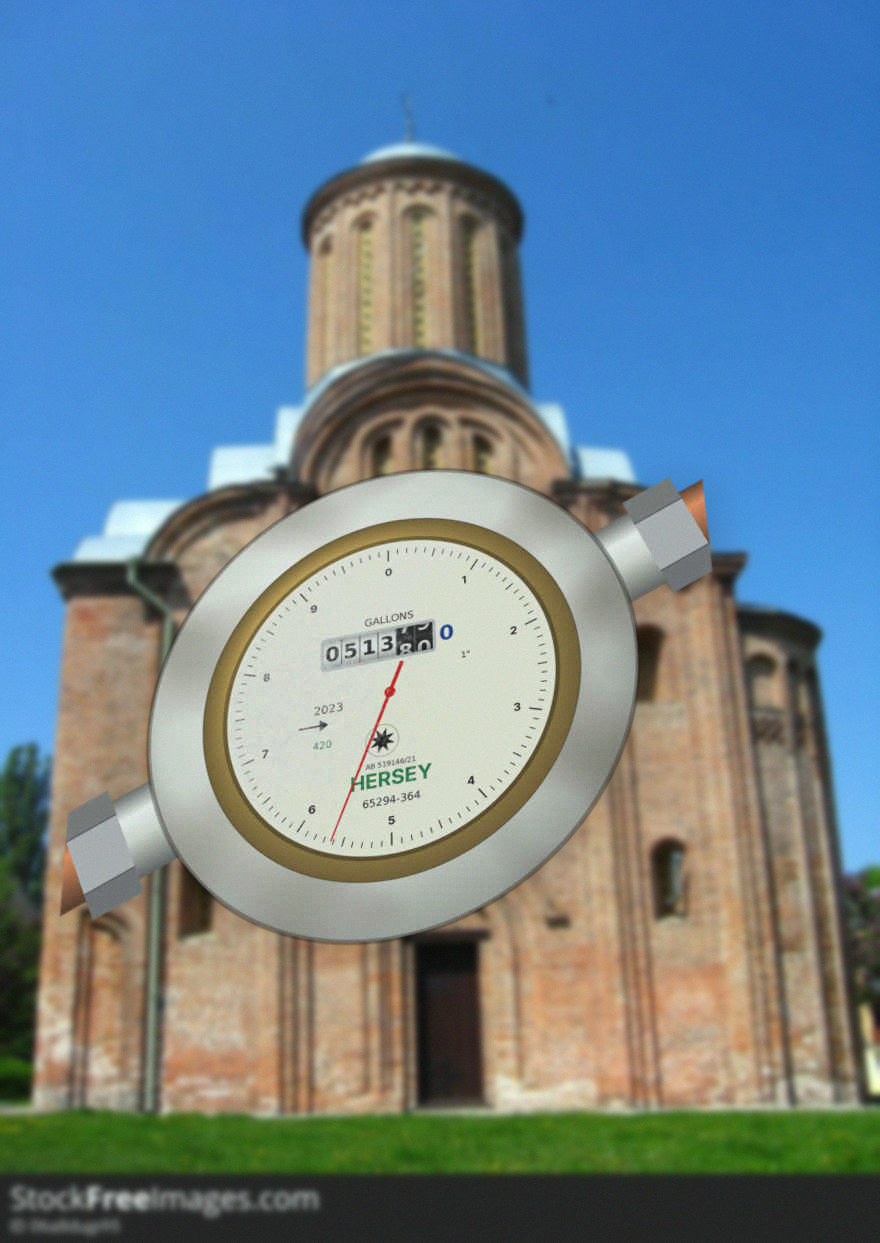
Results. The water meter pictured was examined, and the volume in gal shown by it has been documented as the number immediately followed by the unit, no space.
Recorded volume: 513795.6gal
